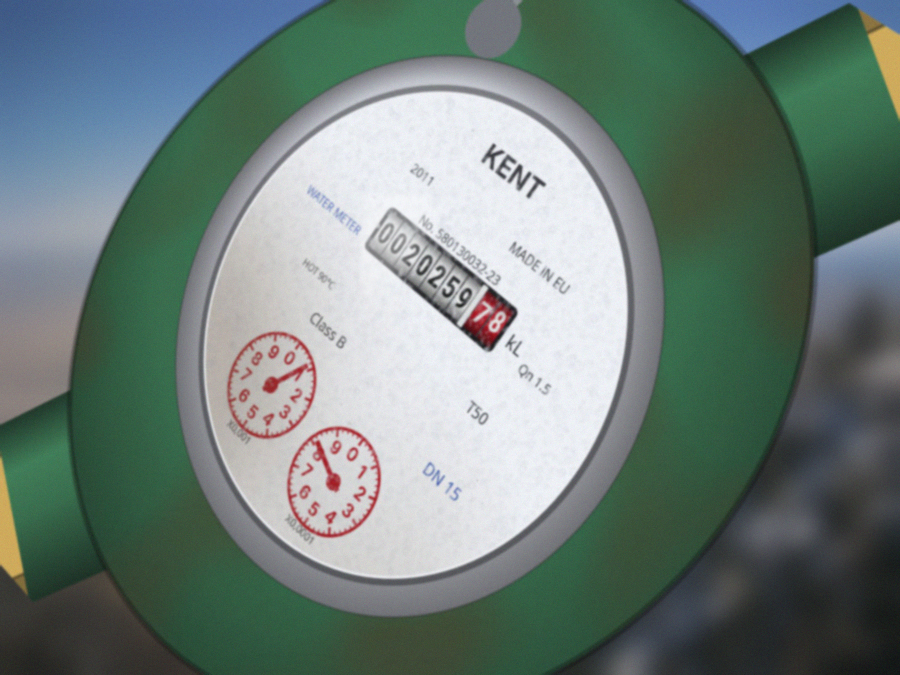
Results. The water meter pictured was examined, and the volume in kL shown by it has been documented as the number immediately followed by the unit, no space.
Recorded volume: 20259.7808kL
